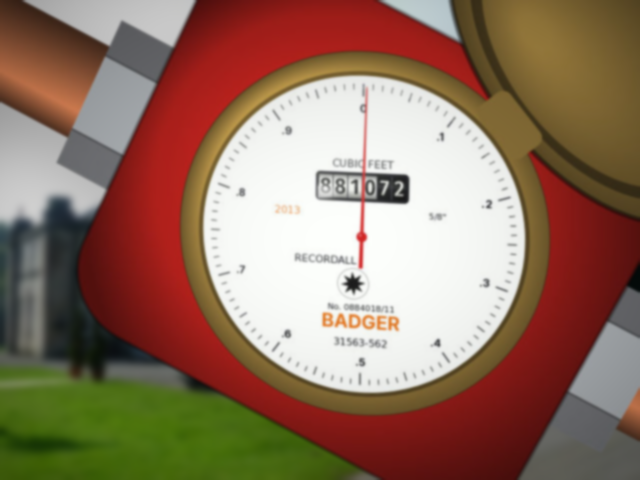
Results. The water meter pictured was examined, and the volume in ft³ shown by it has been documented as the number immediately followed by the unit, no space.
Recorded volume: 881072.00ft³
